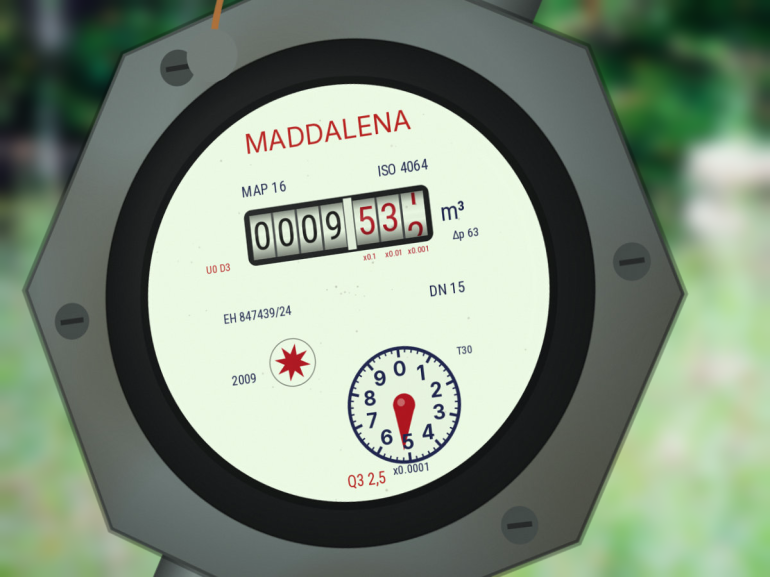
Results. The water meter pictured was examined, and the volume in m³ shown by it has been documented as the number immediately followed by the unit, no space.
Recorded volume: 9.5315m³
